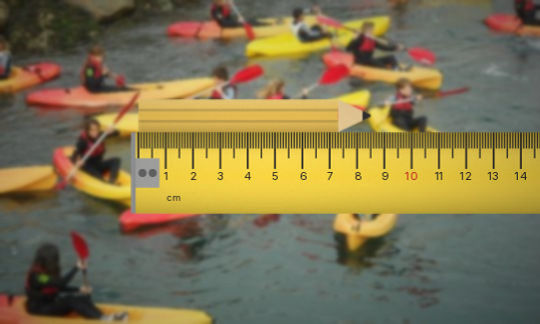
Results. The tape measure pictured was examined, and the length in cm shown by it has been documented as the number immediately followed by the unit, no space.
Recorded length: 8.5cm
